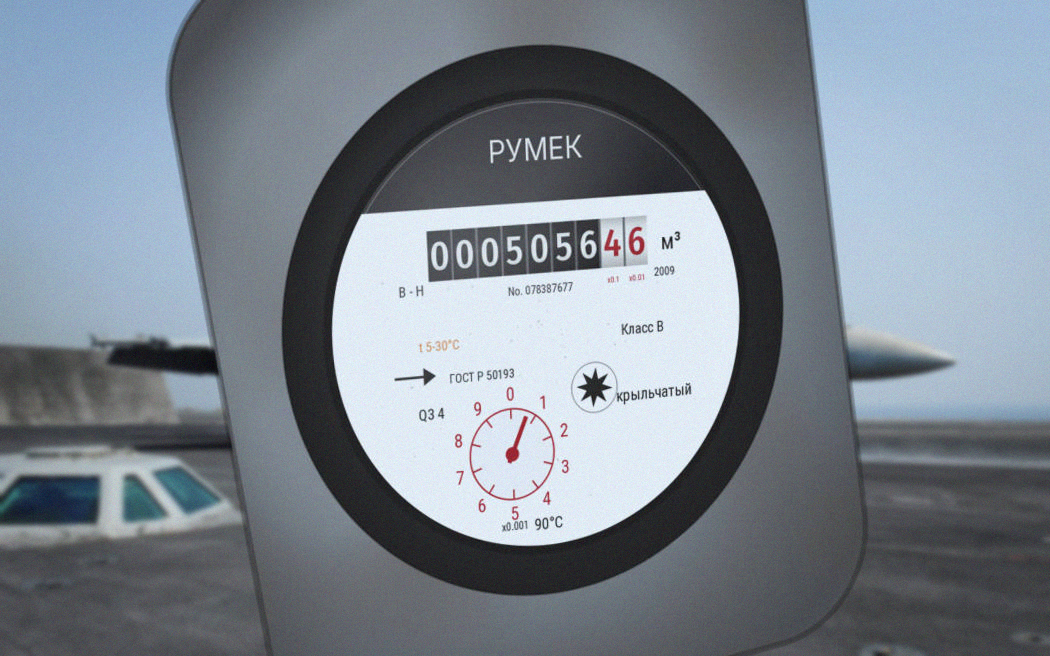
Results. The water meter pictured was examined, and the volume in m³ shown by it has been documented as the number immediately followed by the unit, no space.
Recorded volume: 5056.460m³
